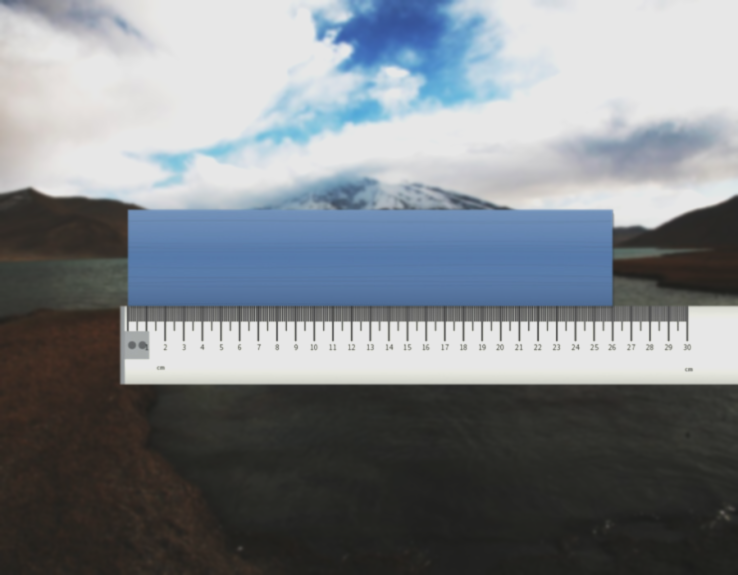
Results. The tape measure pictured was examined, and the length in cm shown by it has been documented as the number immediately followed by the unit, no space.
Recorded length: 26cm
